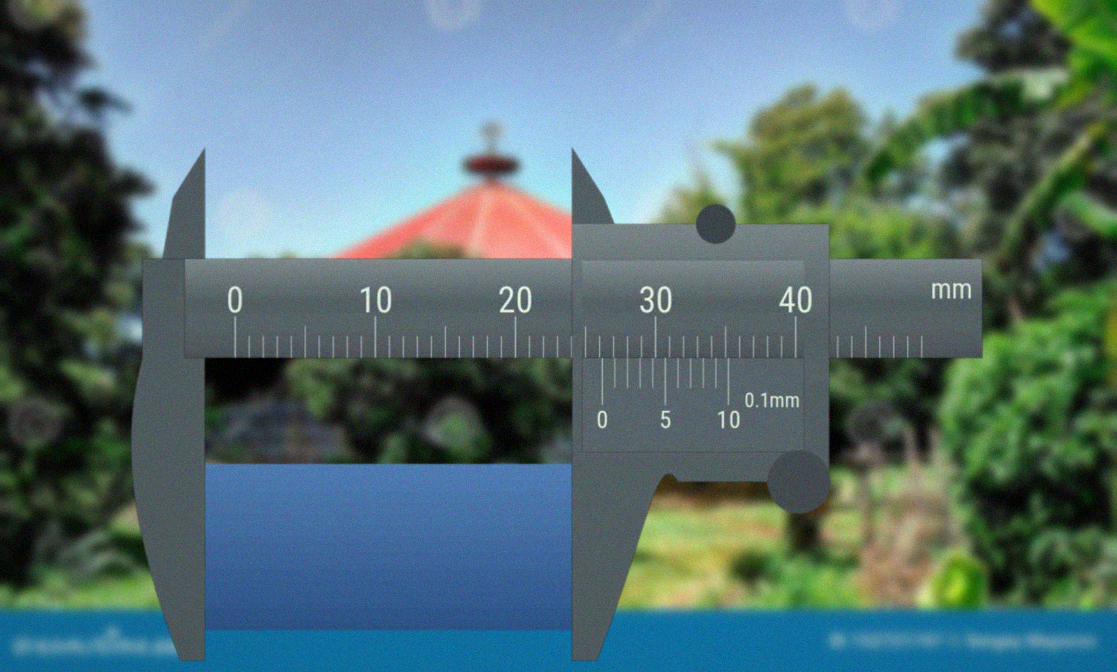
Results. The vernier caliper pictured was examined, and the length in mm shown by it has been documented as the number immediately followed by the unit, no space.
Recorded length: 26.2mm
